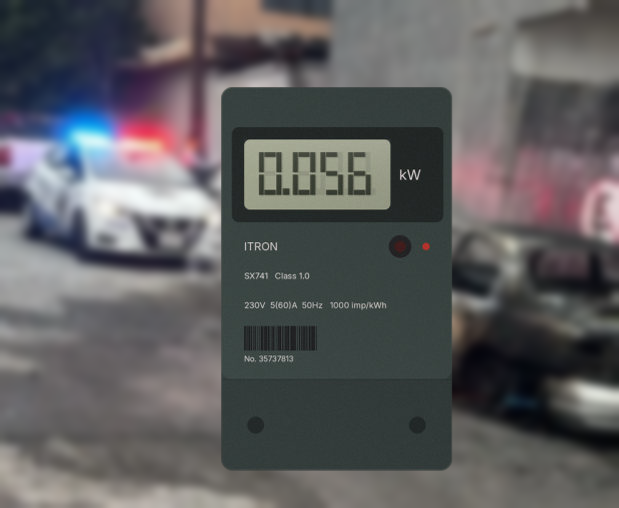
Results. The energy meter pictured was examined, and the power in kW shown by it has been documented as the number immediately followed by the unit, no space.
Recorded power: 0.056kW
